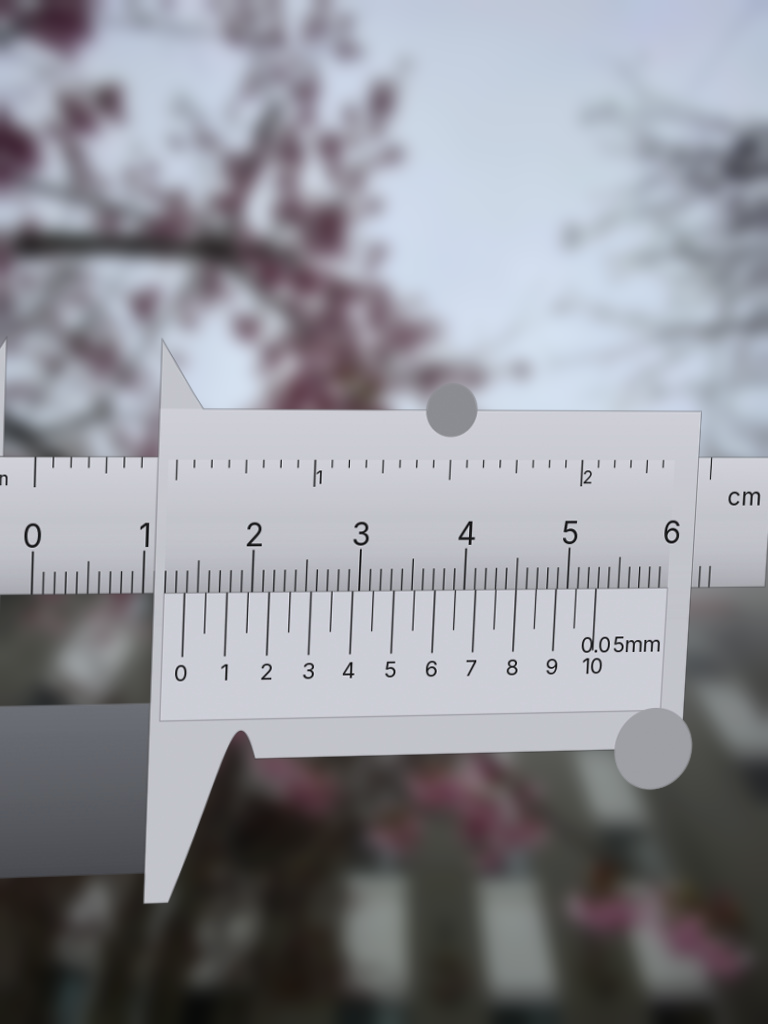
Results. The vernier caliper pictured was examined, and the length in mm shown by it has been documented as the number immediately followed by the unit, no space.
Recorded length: 13.8mm
